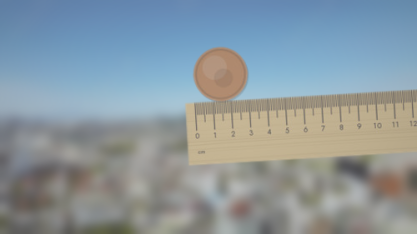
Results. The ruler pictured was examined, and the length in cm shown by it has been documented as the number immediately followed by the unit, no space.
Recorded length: 3cm
